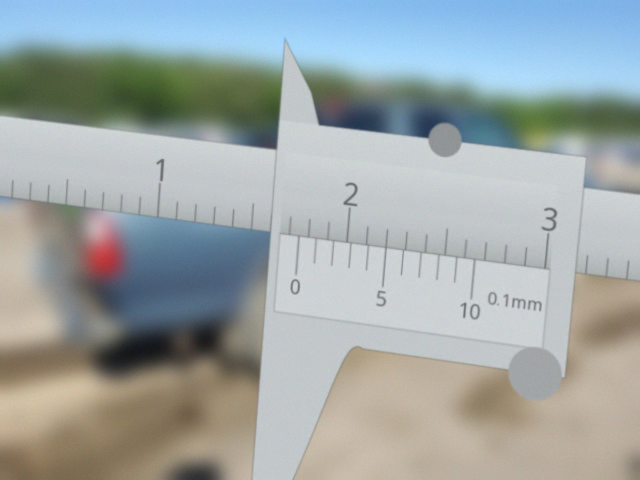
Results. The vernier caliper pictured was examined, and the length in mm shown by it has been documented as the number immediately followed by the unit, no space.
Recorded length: 17.5mm
